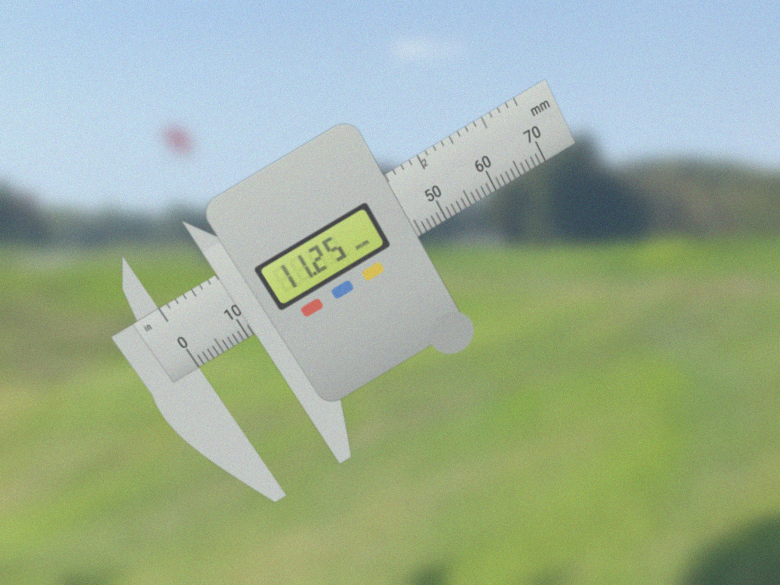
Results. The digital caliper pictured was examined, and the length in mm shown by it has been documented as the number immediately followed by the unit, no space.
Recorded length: 11.25mm
